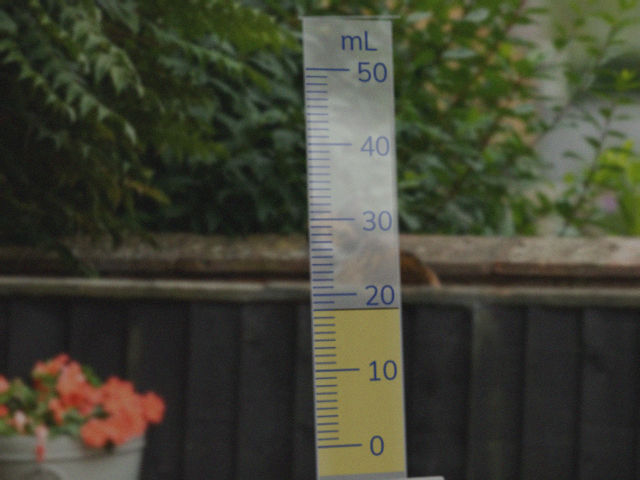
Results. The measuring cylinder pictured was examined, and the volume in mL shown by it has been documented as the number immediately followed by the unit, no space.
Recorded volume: 18mL
